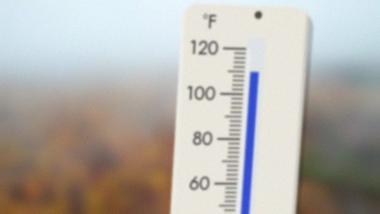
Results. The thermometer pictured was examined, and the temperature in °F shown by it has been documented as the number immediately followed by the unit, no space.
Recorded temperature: 110°F
